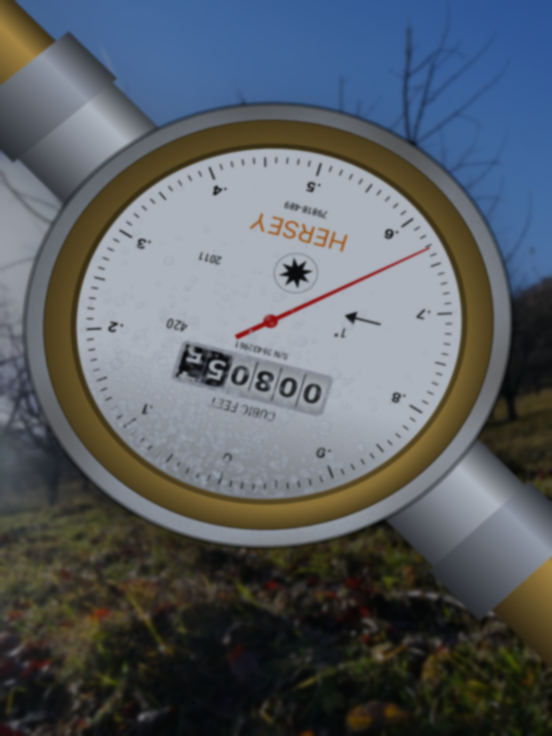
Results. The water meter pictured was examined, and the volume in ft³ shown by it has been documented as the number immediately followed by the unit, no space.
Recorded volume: 8054.63ft³
